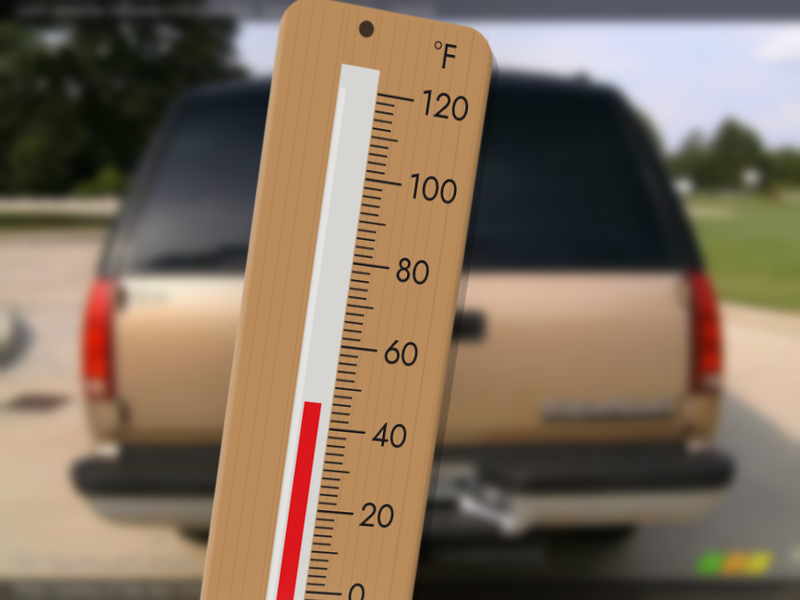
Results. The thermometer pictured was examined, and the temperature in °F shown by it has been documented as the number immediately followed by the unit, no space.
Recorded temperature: 46°F
